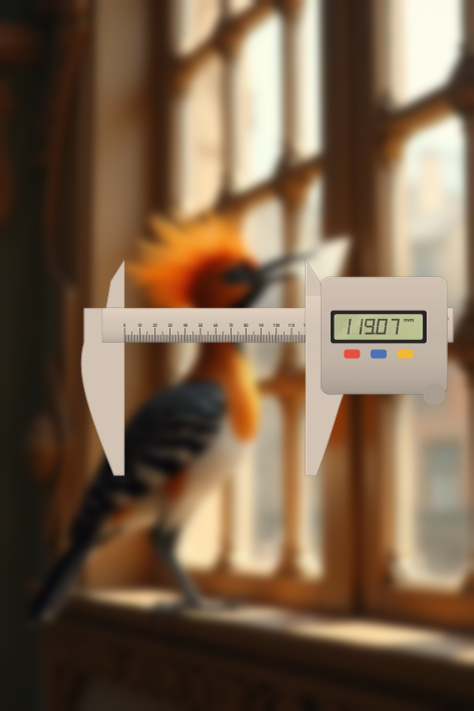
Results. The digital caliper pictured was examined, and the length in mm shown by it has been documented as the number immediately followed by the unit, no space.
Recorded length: 119.07mm
